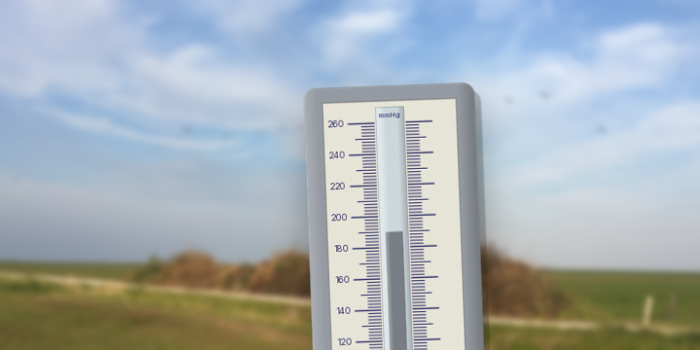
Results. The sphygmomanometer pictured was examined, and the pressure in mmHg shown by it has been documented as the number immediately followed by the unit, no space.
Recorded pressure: 190mmHg
